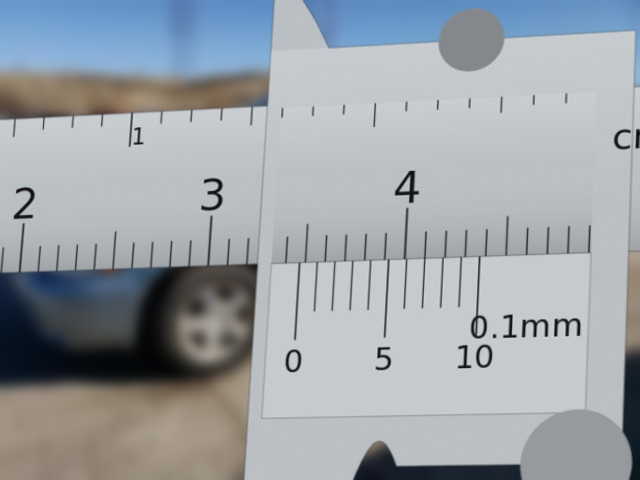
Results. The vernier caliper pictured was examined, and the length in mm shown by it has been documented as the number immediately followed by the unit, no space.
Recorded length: 34.7mm
